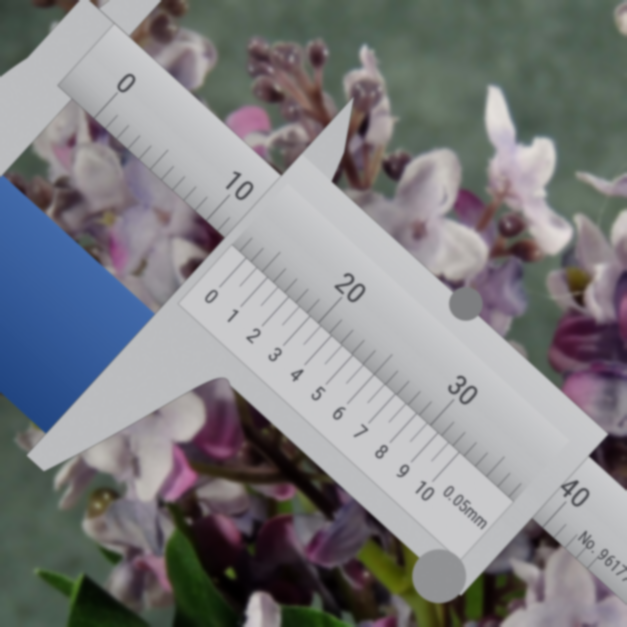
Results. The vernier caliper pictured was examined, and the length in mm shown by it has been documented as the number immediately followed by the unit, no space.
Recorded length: 13.6mm
